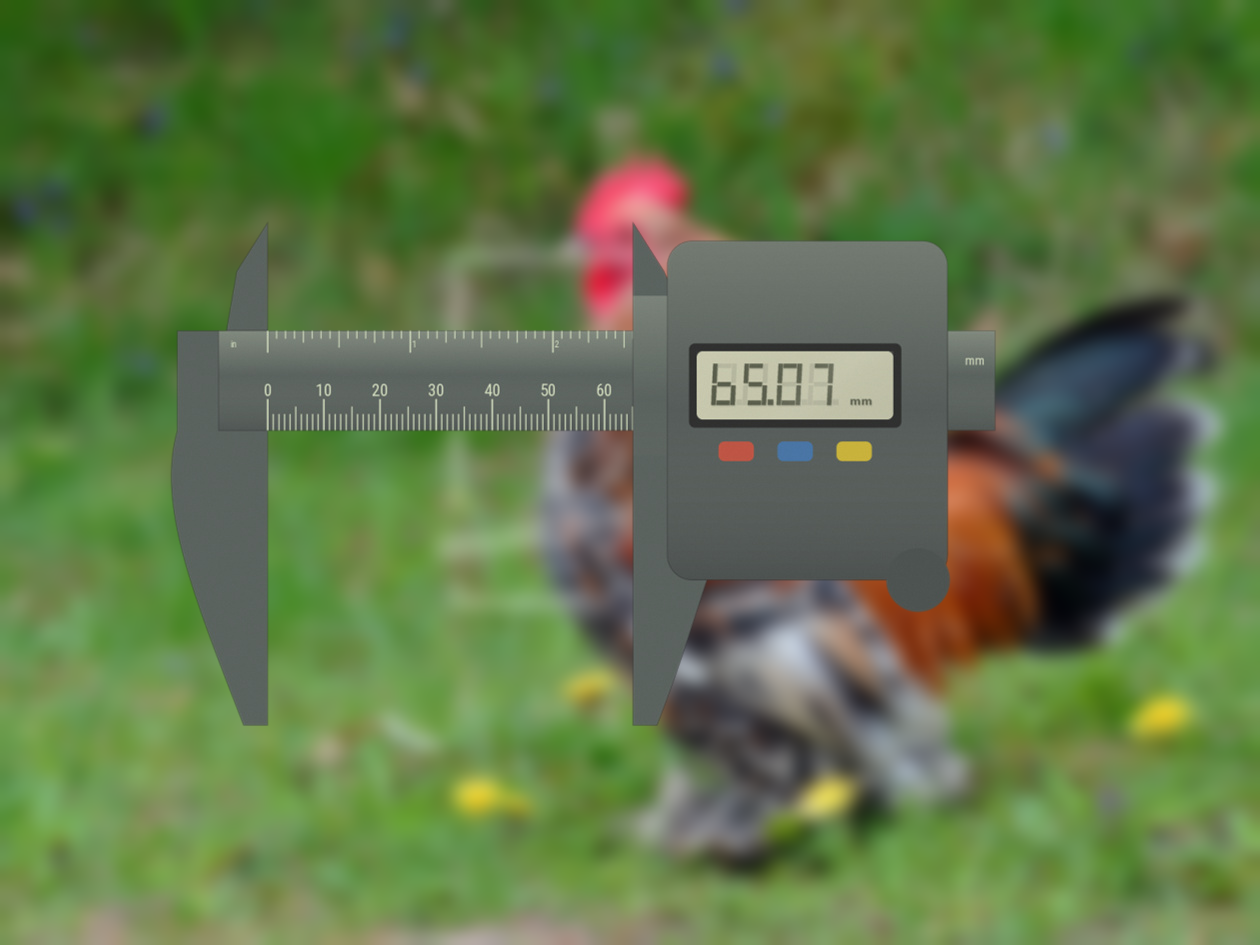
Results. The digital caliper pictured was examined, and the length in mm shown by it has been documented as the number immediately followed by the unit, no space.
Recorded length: 65.07mm
